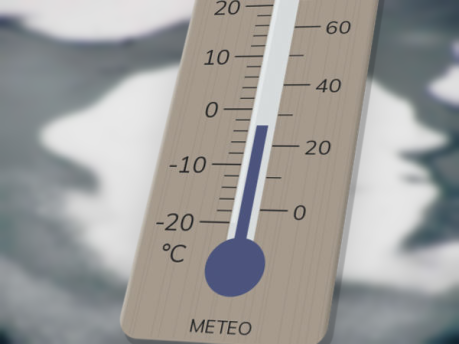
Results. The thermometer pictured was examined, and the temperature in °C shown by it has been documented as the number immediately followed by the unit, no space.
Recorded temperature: -3°C
